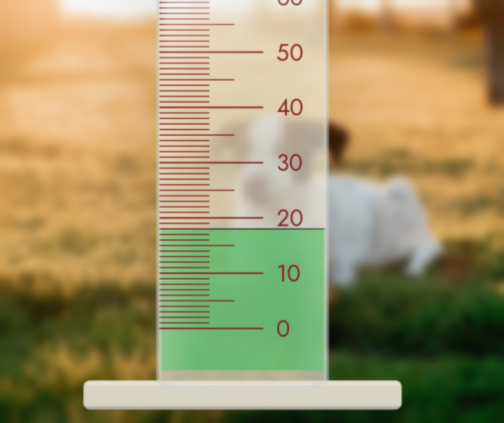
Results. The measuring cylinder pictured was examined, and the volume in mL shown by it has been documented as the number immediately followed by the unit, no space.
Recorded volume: 18mL
